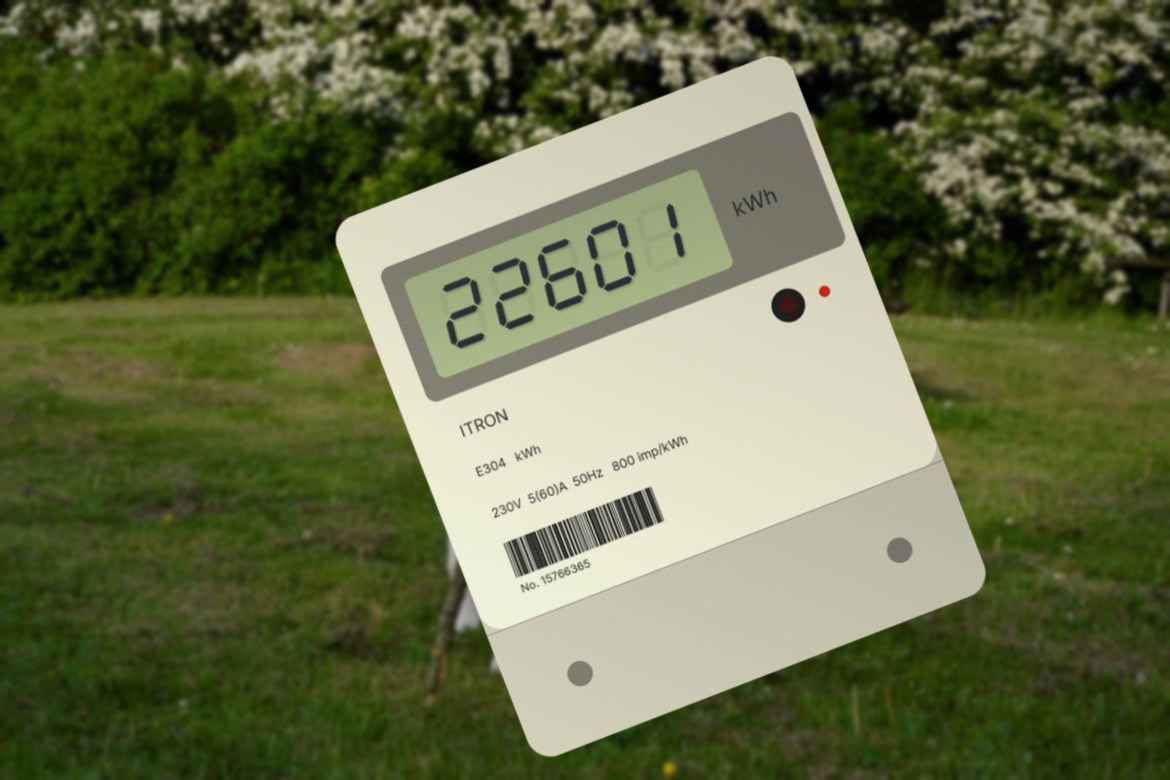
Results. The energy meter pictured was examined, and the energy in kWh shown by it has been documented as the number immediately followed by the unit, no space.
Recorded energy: 22601kWh
